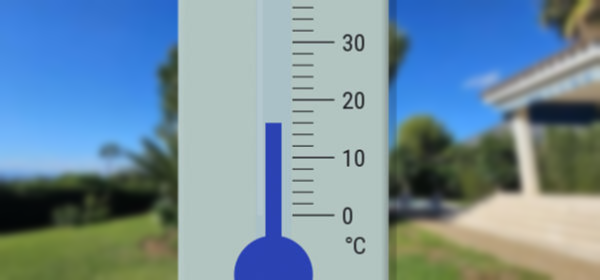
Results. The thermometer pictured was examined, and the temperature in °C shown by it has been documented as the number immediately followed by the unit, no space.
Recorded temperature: 16°C
